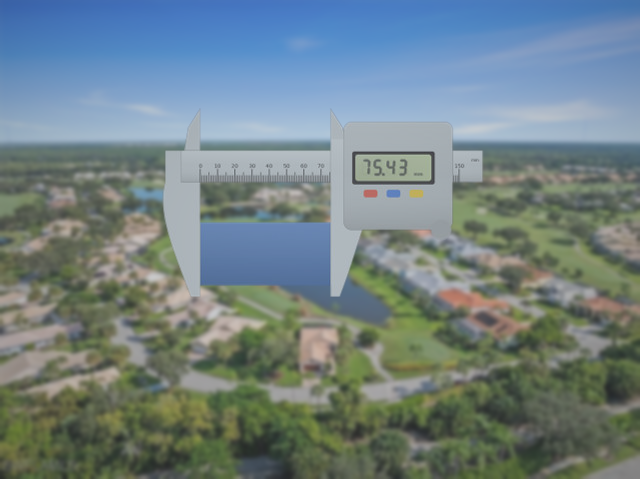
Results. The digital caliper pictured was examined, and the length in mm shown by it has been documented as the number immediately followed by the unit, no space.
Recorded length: 75.43mm
